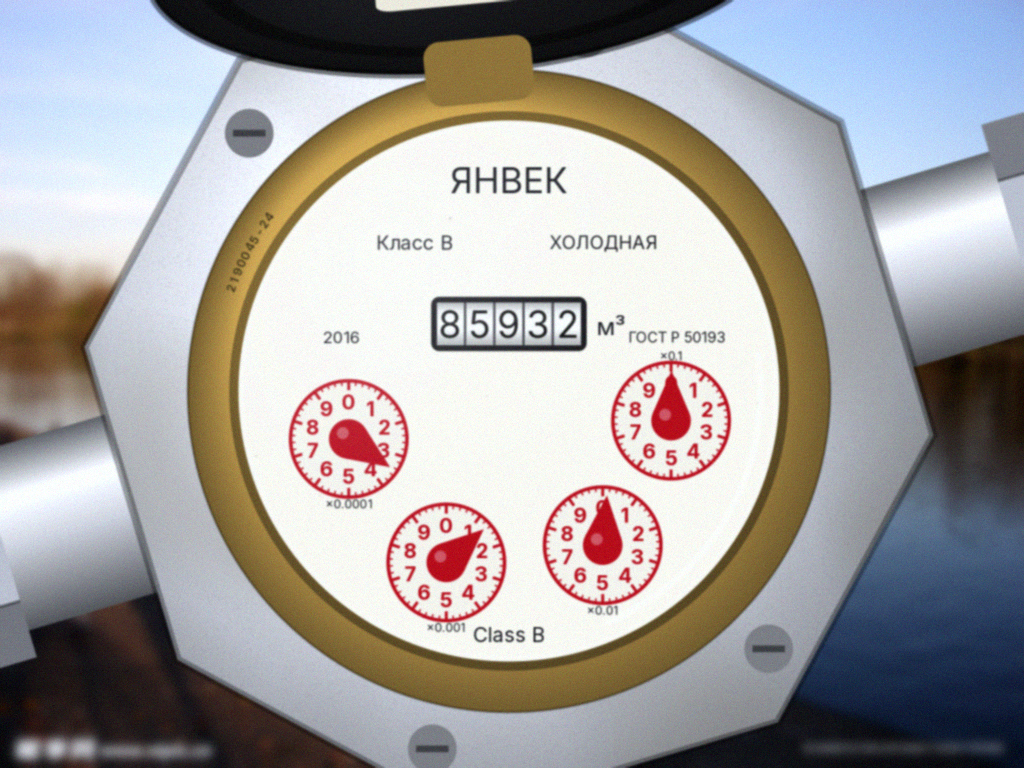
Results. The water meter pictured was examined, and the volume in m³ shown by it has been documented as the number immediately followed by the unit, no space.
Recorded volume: 85932.0013m³
